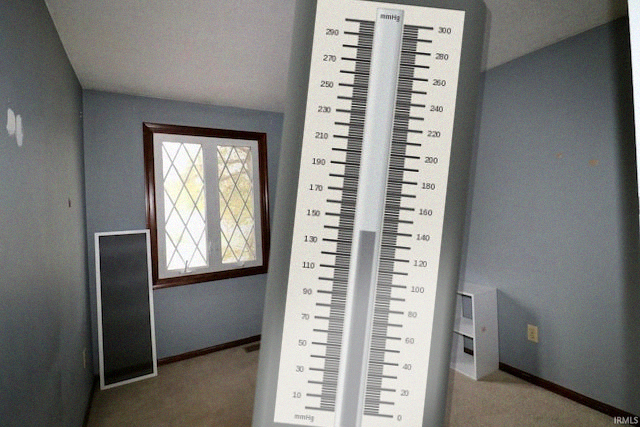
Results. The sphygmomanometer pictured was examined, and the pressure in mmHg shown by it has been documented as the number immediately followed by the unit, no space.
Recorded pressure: 140mmHg
